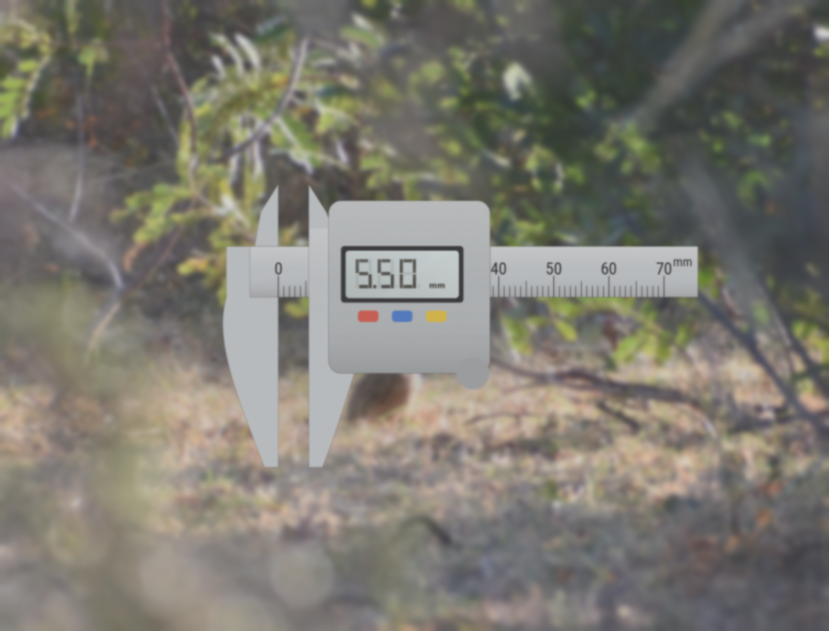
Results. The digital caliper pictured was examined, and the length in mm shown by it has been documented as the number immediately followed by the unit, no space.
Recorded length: 5.50mm
